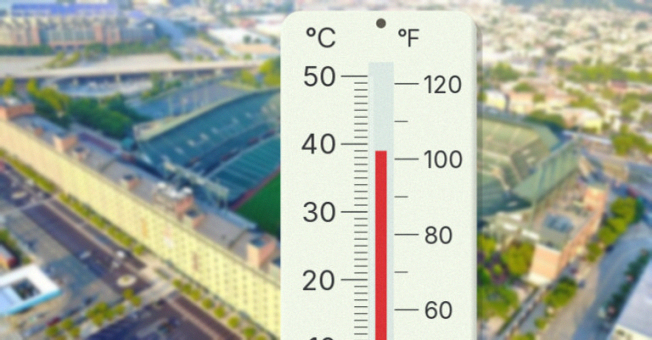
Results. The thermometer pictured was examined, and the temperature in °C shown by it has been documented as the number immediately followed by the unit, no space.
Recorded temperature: 39°C
